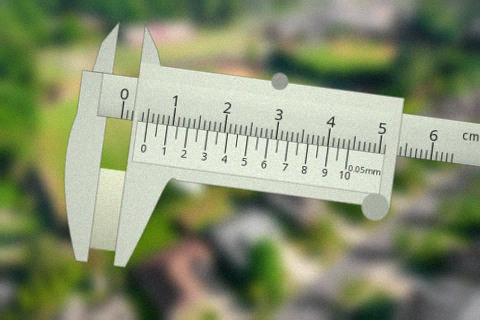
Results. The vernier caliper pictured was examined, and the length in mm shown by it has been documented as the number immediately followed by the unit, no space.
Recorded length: 5.0mm
